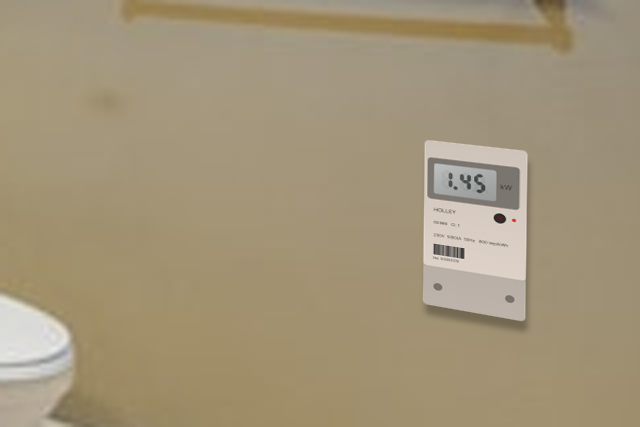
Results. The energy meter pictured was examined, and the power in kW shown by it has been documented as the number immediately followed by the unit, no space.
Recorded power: 1.45kW
